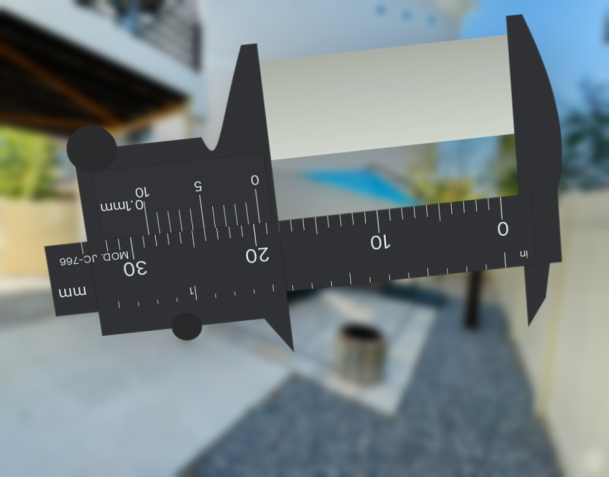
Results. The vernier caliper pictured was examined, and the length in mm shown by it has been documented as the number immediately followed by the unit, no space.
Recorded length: 19.5mm
